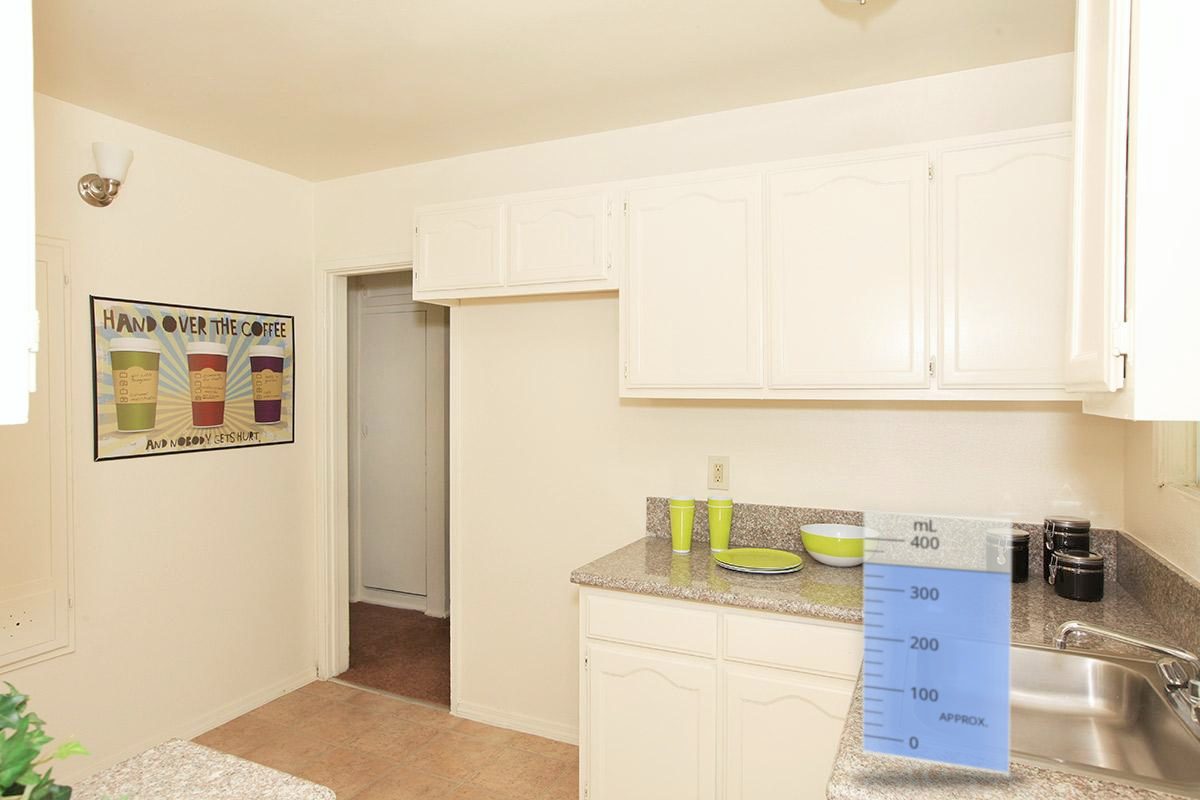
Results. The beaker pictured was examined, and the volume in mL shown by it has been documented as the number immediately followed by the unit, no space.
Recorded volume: 350mL
